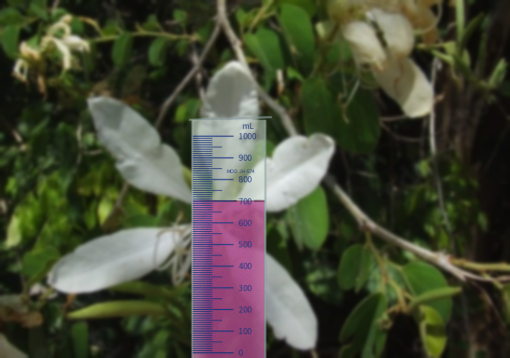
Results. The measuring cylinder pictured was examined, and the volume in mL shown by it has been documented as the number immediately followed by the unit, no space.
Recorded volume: 700mL
